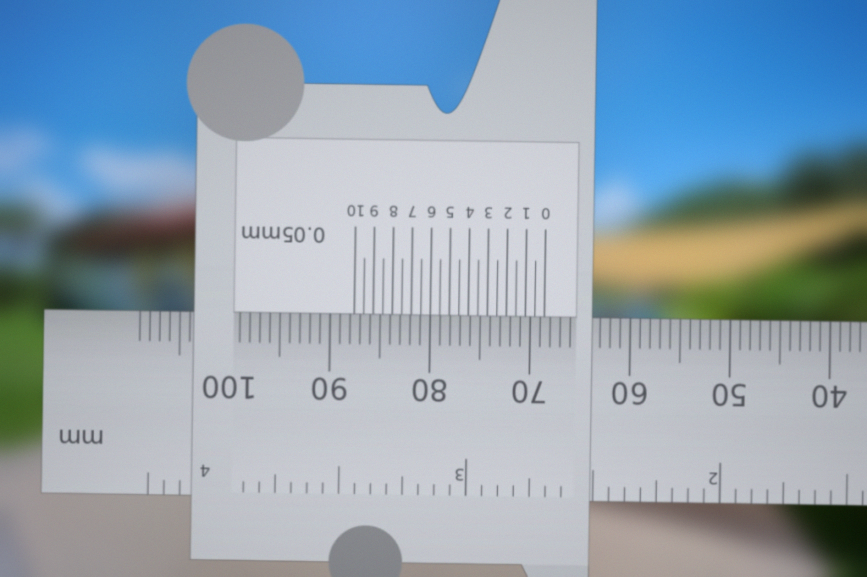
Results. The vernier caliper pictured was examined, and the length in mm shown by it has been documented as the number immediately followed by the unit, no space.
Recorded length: 68.6mm
